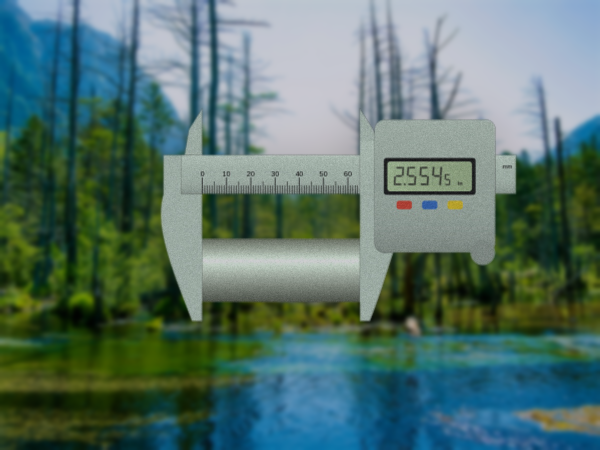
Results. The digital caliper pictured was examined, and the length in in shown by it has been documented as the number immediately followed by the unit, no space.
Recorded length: 2.5545in
